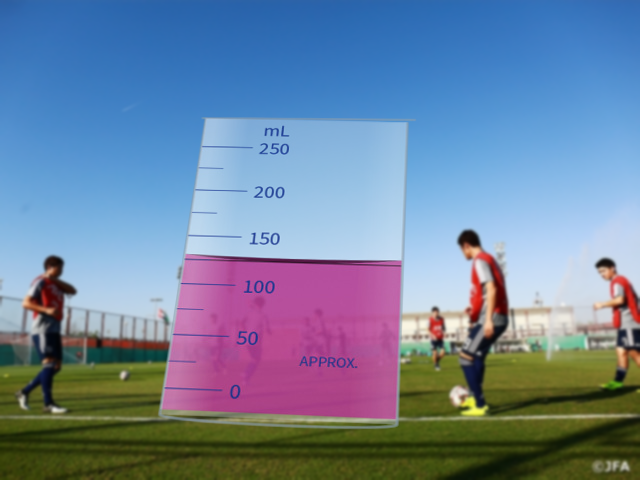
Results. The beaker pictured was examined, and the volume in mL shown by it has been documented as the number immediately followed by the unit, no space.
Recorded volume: 125mL
